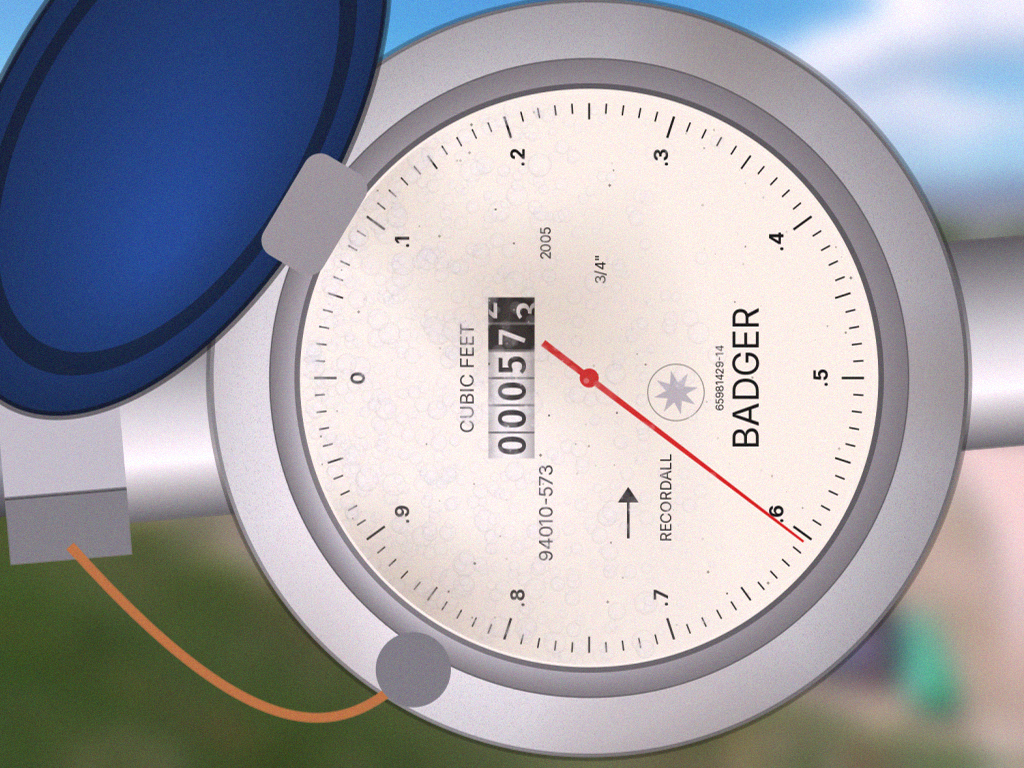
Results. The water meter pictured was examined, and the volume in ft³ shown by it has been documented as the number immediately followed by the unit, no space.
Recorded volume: 572.60ft³
